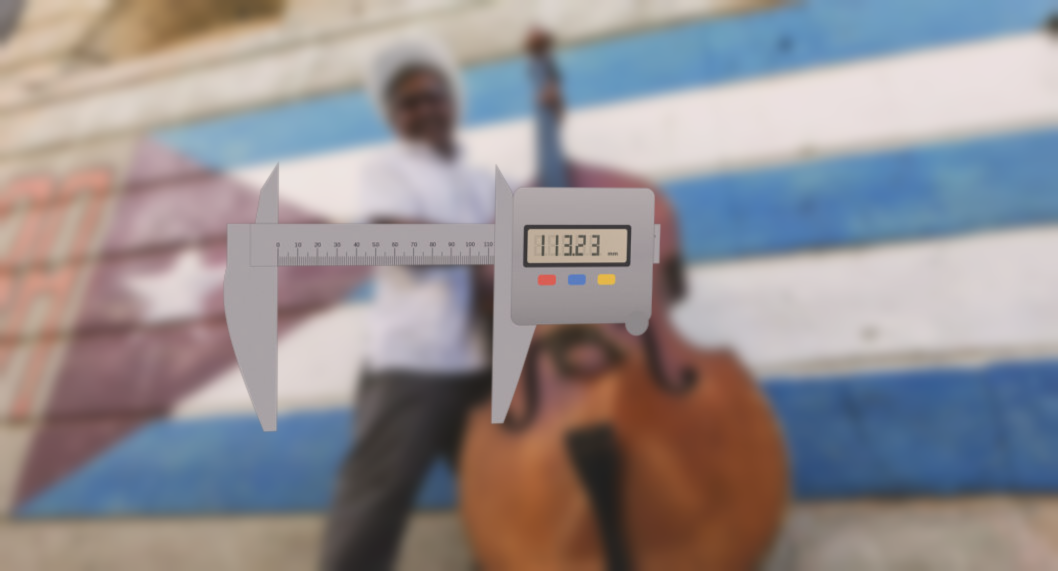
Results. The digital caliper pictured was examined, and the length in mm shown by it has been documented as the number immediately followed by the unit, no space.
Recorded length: 113.23mm
